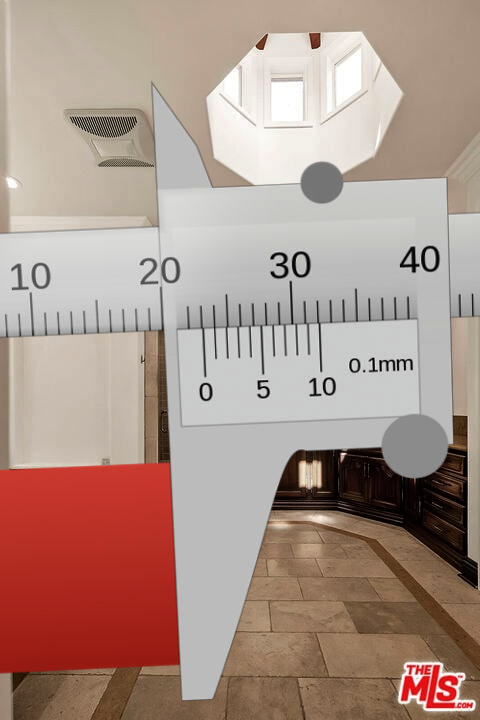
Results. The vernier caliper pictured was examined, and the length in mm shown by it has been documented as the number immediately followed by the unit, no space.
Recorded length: 23.1mm
